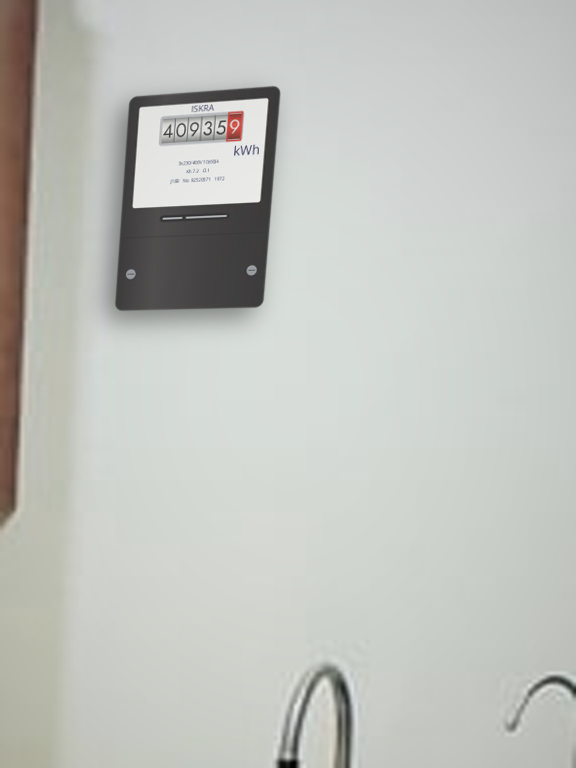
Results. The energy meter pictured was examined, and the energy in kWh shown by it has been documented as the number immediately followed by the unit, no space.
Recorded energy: 40935.9kWh
